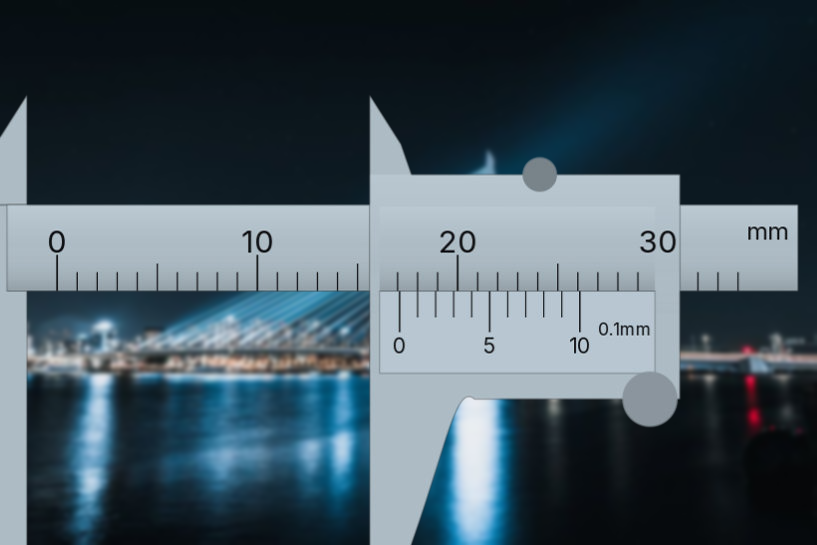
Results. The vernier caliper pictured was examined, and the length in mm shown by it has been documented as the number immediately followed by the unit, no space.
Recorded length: 17.1mm
